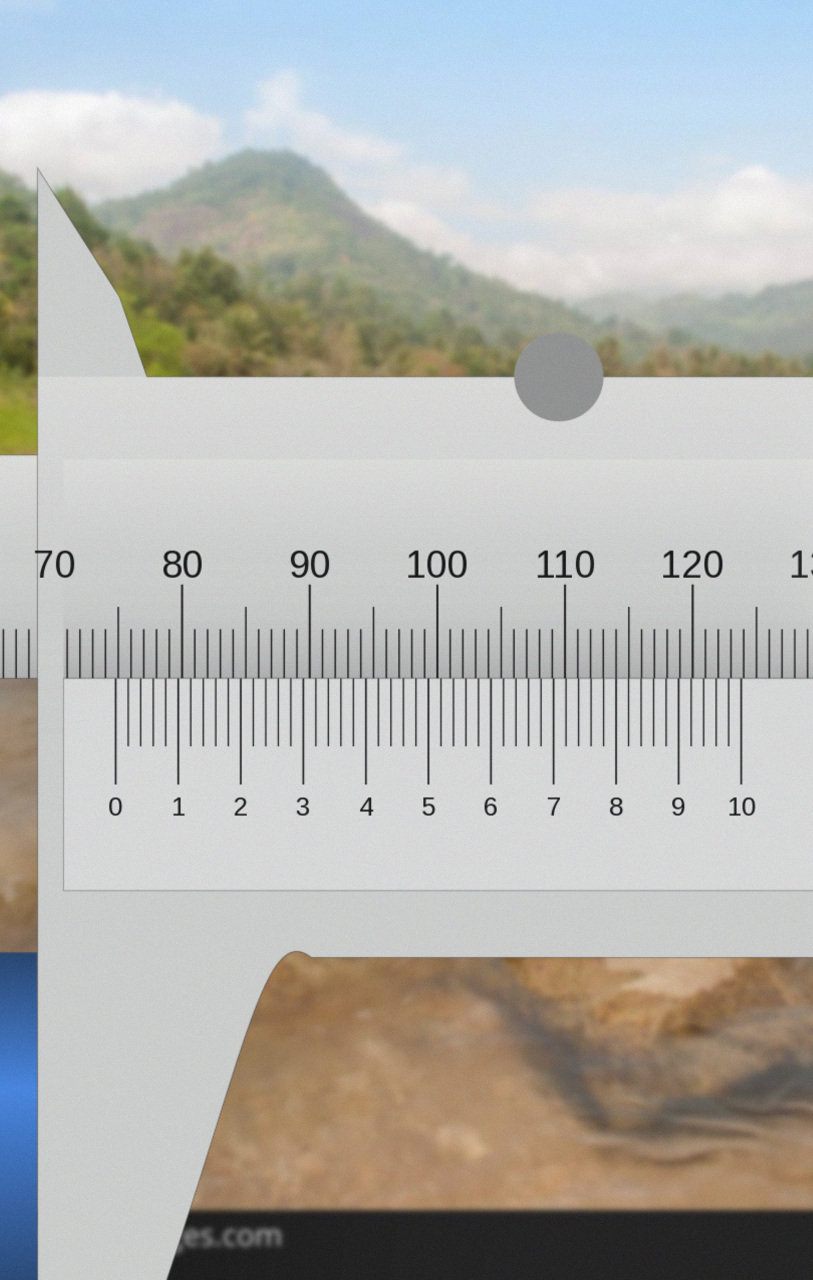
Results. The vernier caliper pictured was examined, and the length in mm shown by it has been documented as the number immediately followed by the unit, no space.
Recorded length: 74.8mm
